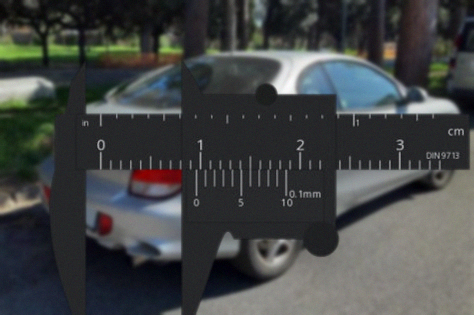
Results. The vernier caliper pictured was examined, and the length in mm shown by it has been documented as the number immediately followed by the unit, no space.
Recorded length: 9.6mm
